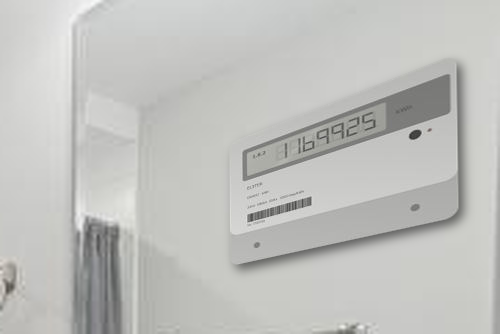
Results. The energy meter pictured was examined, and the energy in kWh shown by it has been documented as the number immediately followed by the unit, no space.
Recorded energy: 1169925kWh
